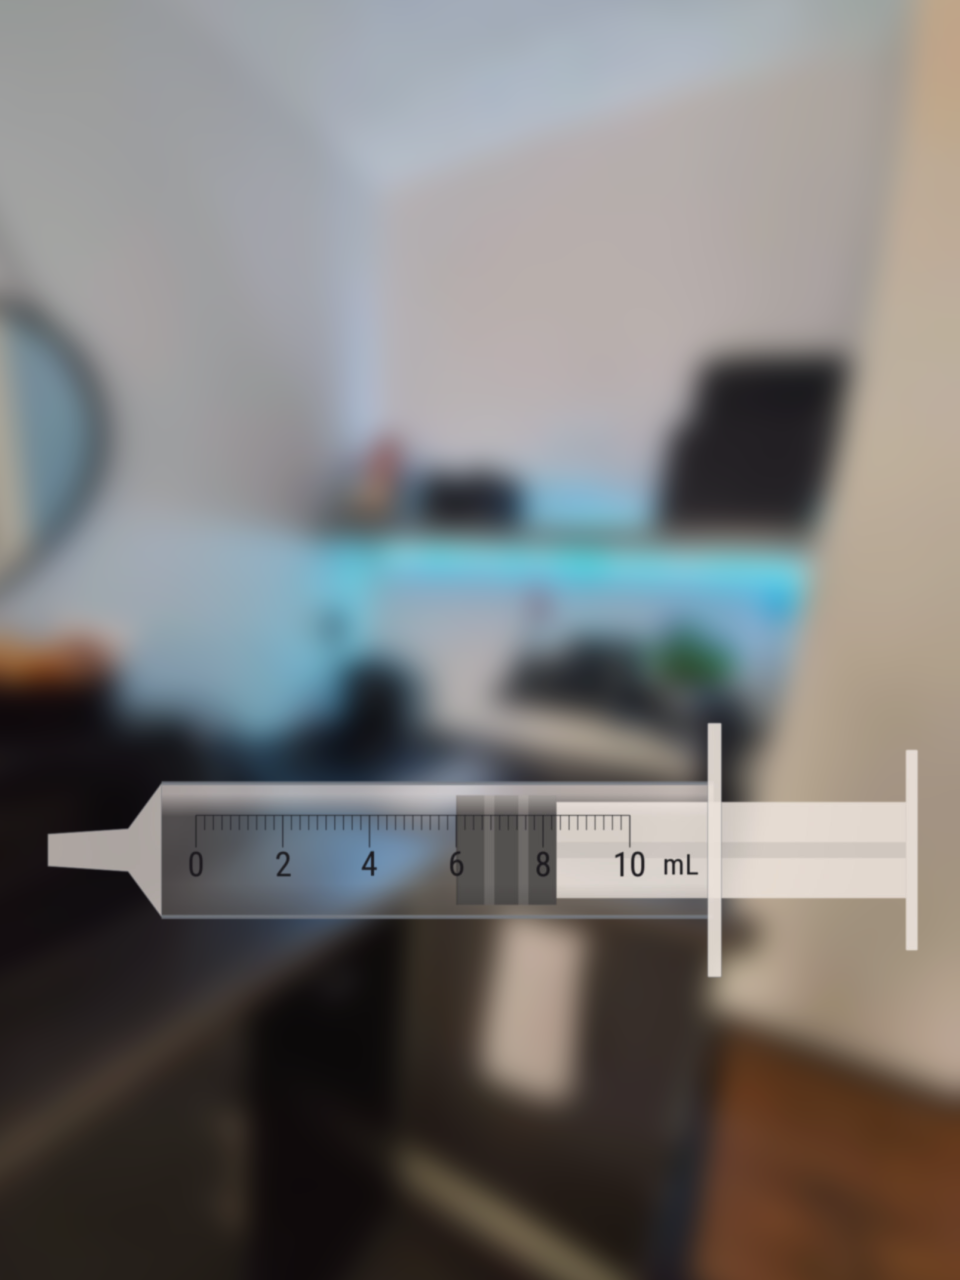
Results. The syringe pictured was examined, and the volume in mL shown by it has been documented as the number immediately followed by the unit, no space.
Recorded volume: 6mL
